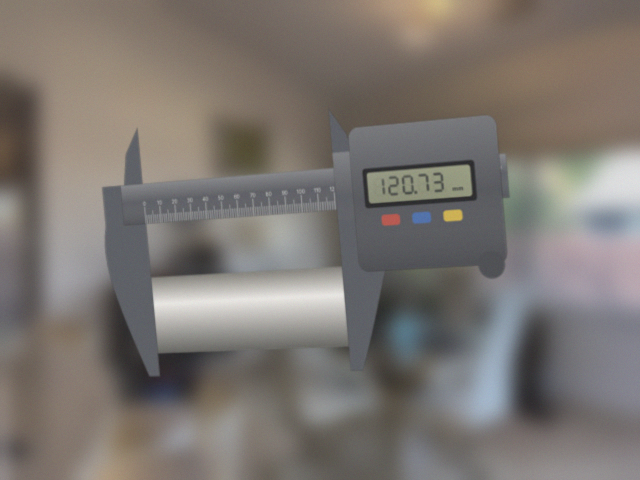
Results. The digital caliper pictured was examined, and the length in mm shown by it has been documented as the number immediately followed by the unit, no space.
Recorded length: 120.73mm
